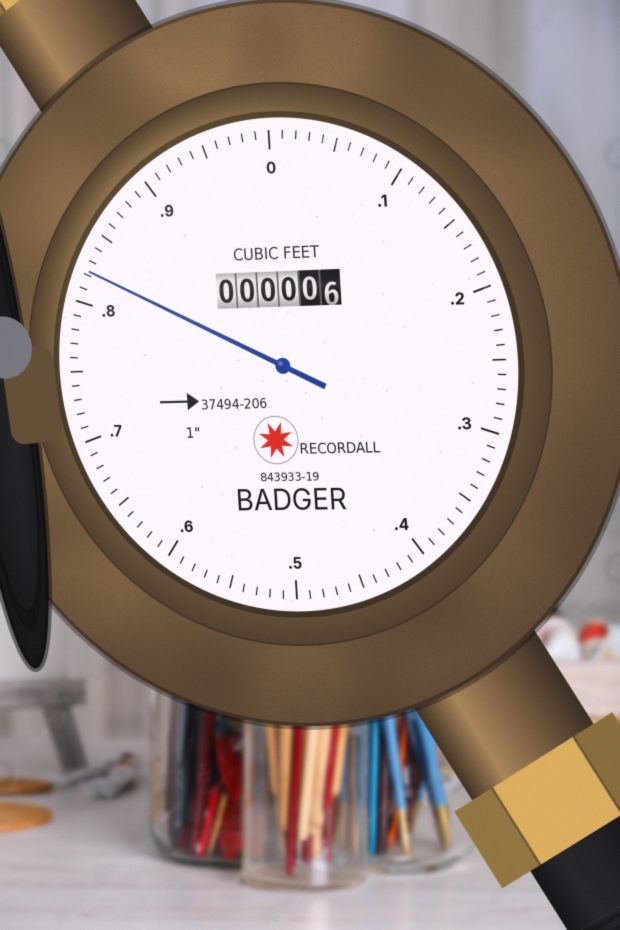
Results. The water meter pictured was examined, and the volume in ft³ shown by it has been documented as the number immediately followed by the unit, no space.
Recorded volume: 5.82ft³
